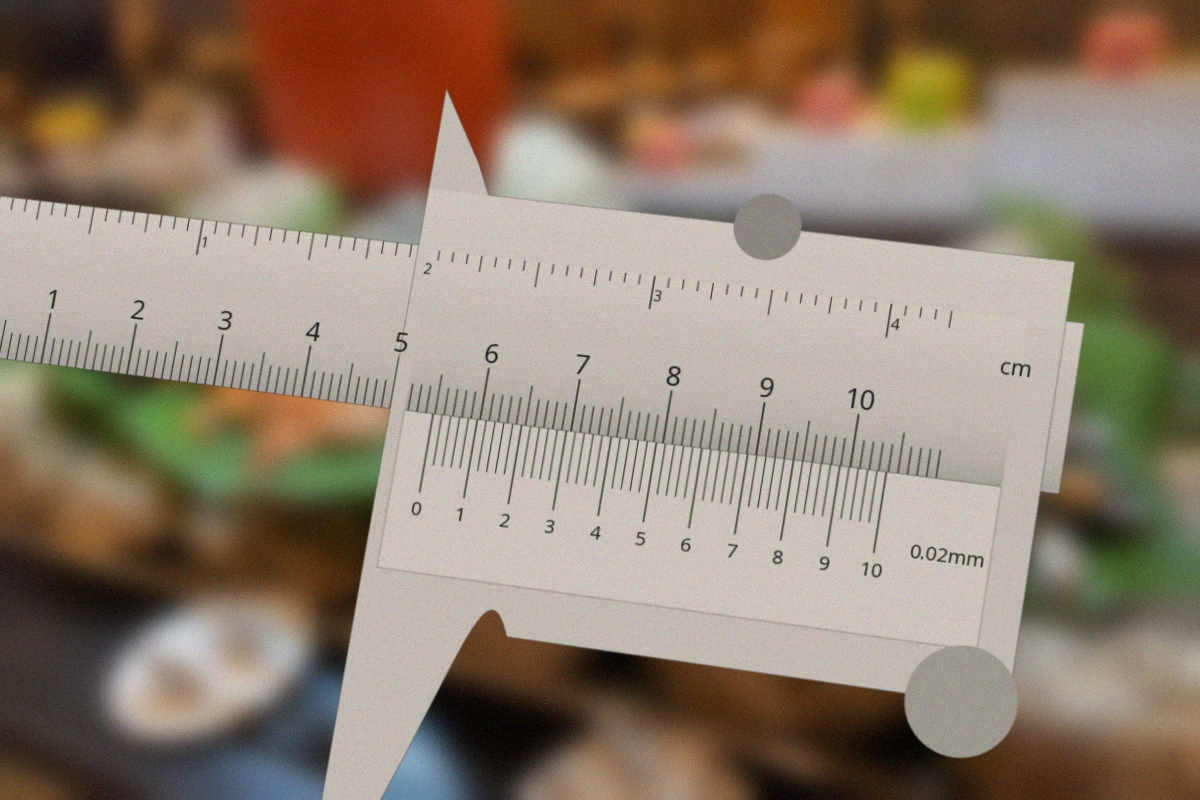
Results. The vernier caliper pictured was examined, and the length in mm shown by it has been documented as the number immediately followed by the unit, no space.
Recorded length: 54.8mm
